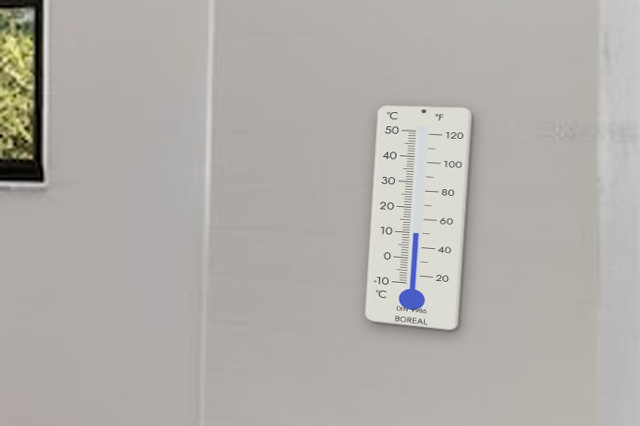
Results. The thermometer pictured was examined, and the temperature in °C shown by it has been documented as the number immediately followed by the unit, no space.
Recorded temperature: 10°C
